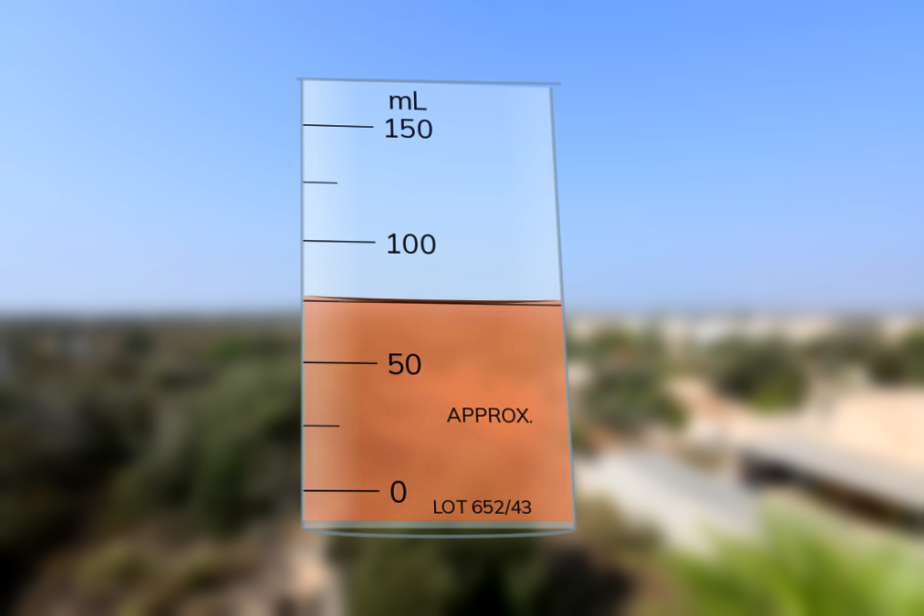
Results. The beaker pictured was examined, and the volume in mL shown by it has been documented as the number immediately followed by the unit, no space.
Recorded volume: 75mL
